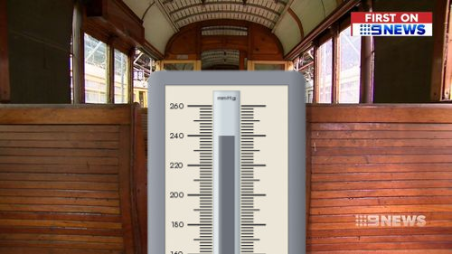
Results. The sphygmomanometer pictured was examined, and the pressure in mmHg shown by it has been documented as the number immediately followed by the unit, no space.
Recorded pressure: 240mmHg
